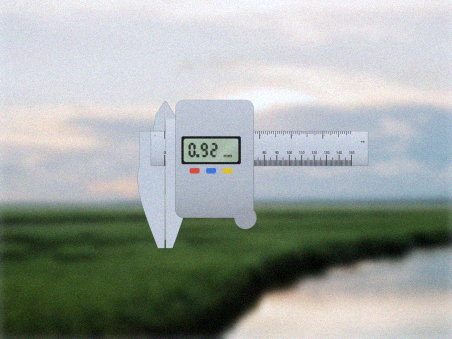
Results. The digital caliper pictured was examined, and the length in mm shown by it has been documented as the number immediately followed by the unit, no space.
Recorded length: 0.92mm
